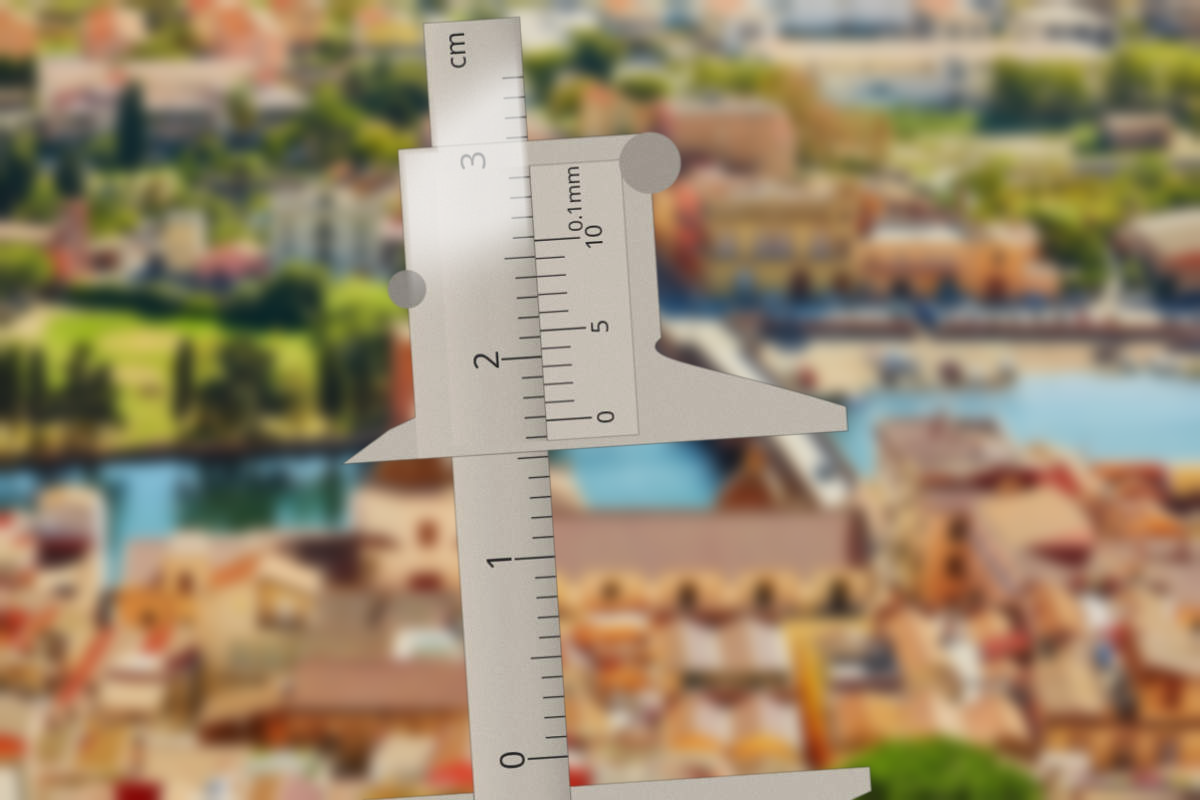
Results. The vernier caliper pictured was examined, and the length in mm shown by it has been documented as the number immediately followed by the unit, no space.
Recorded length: 16.8mm
